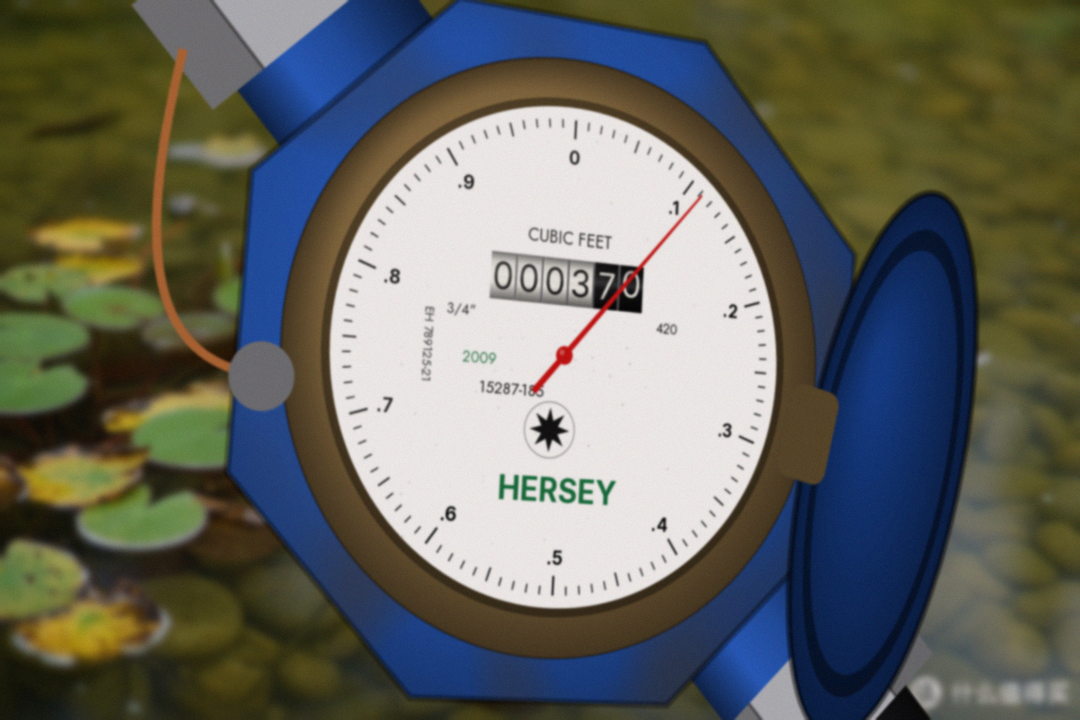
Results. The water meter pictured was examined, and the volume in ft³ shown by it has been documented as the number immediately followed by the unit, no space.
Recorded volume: 370.11ft³
